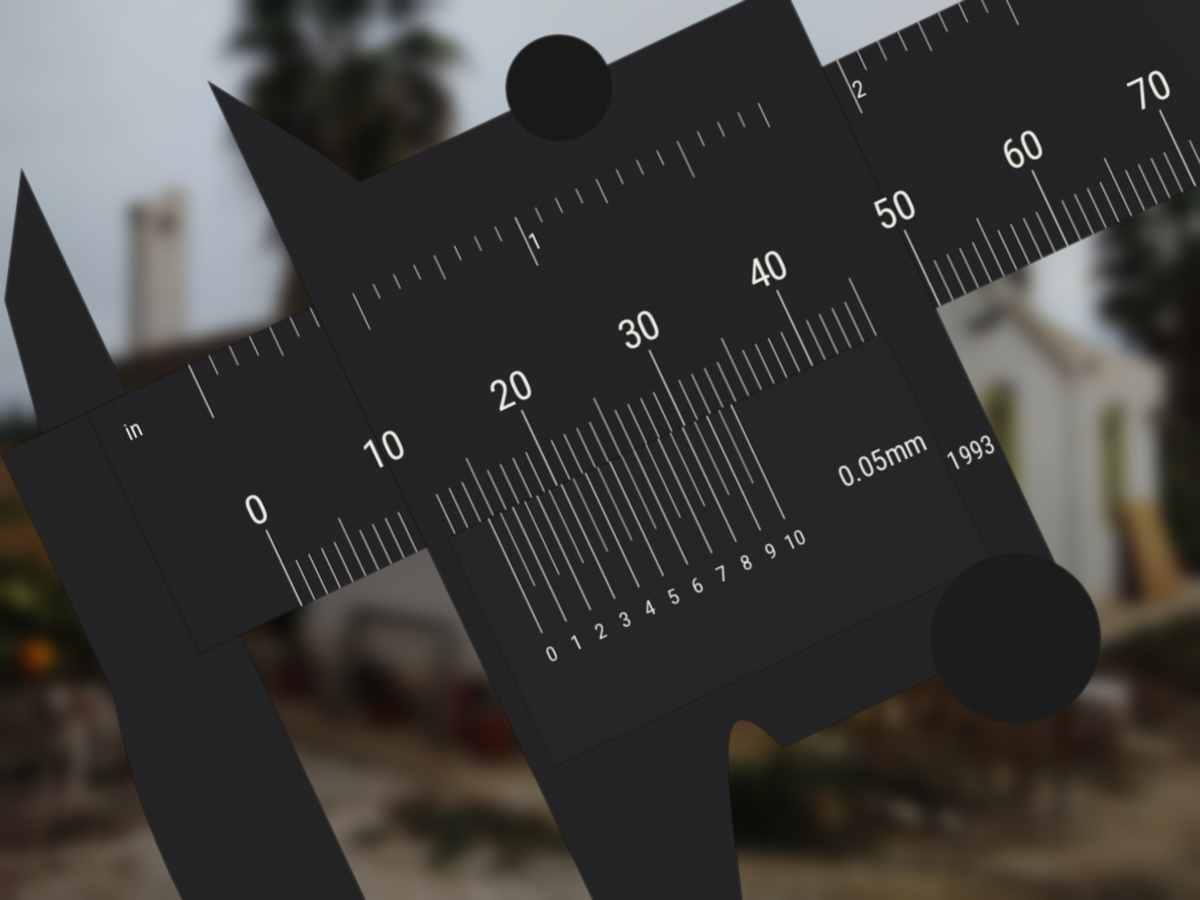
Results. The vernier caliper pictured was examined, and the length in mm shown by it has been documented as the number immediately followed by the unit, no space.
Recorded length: 14.6mm
